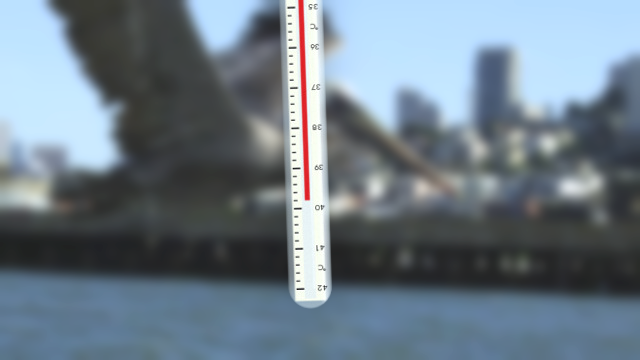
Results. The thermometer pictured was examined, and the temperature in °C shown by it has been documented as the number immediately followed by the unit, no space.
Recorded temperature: 39.8°C
